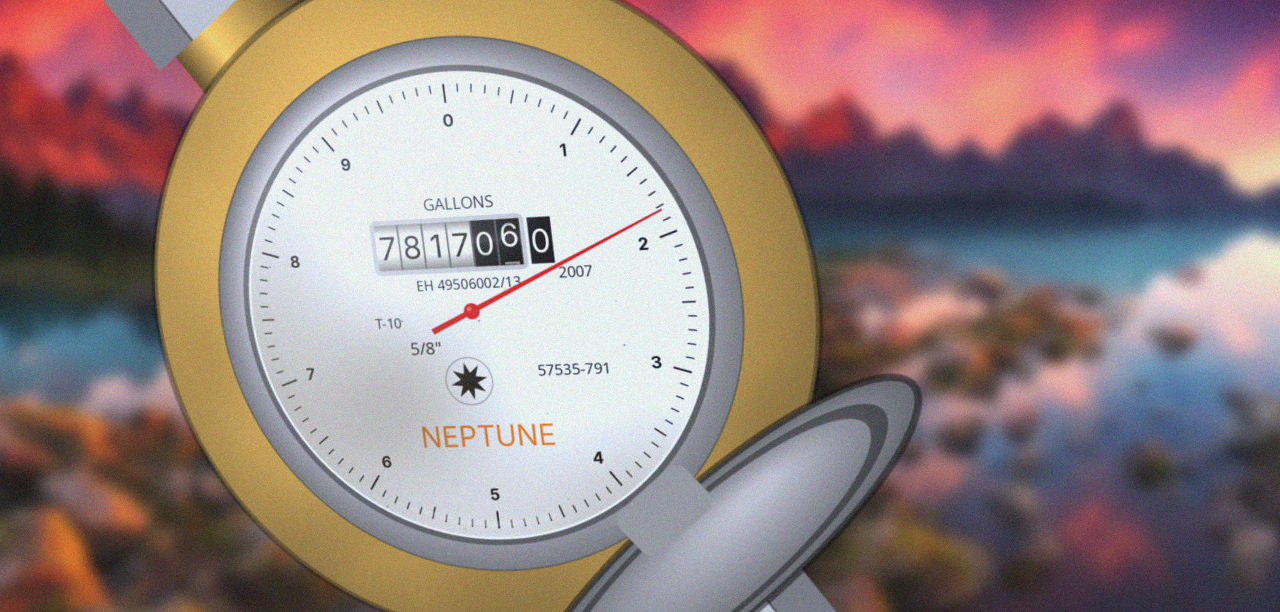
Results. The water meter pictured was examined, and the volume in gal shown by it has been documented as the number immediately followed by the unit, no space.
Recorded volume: 7817061.8gal
